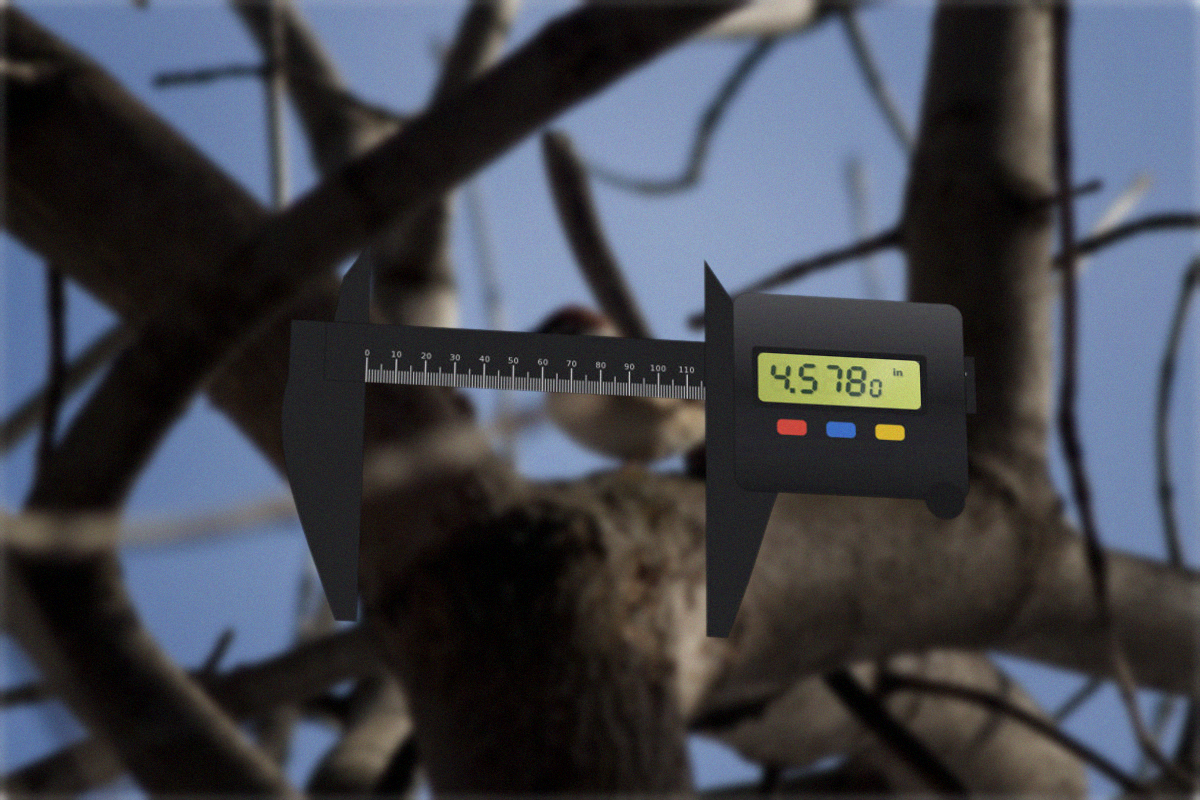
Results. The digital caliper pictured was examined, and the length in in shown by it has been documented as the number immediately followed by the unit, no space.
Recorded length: 4.5780in
